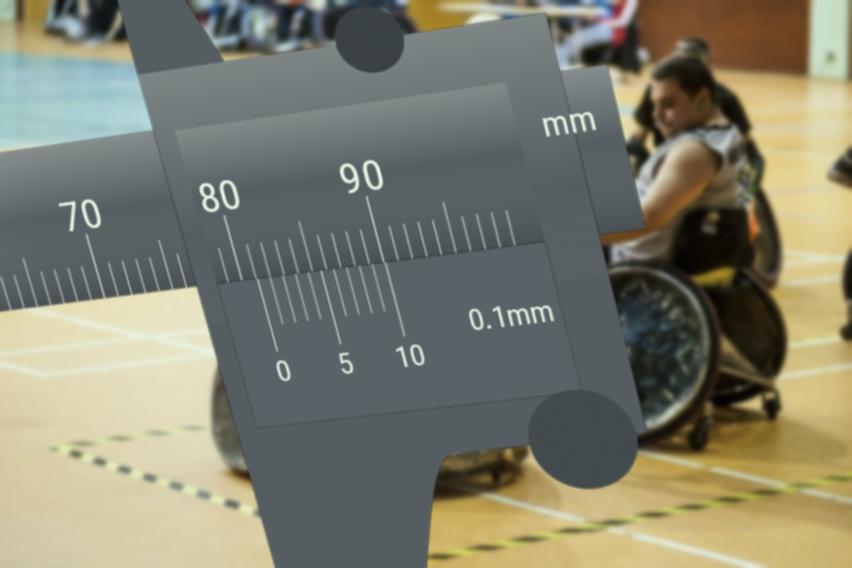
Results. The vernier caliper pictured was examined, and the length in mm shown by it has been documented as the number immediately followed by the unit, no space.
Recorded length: 81.1mm
